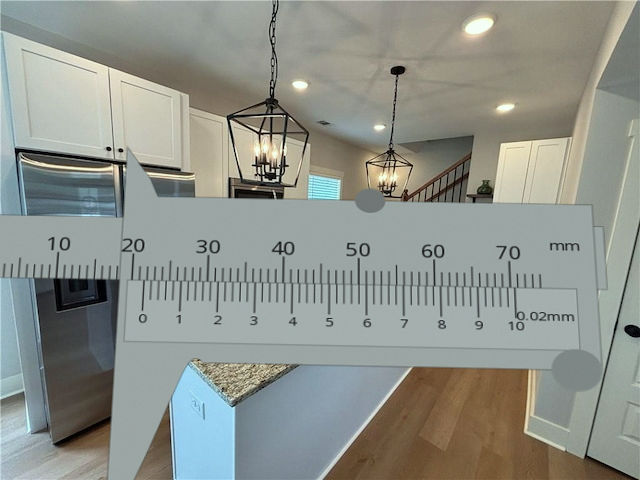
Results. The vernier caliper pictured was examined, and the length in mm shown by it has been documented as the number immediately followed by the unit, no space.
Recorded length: 21.6mm
